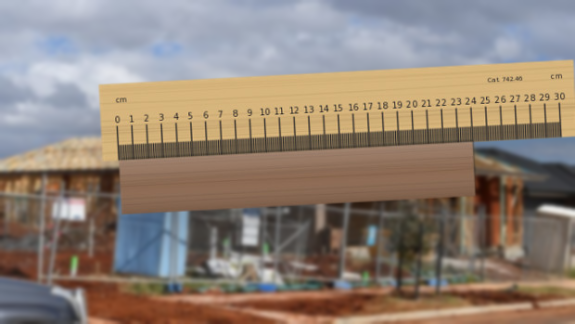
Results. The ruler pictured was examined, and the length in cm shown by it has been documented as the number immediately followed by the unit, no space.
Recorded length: 24cm
